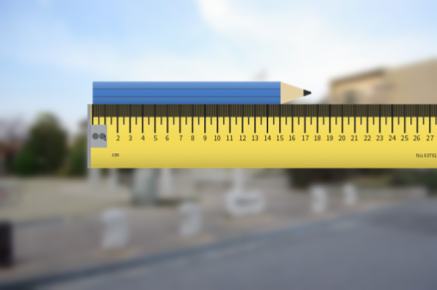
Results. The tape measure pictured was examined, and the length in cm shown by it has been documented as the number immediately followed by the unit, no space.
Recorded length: 17.5cm
